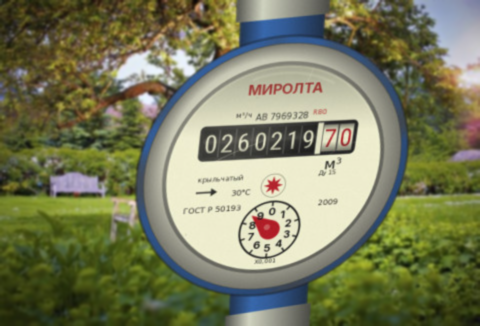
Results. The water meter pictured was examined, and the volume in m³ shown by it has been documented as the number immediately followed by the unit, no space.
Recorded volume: 260219.708m³
